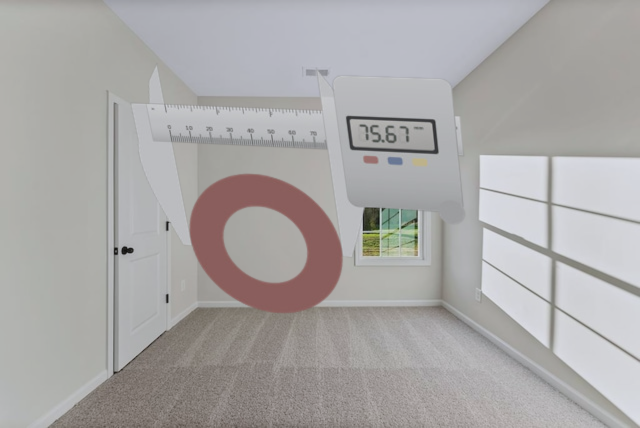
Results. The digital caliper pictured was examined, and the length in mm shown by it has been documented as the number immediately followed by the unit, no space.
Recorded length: 75.67mm
